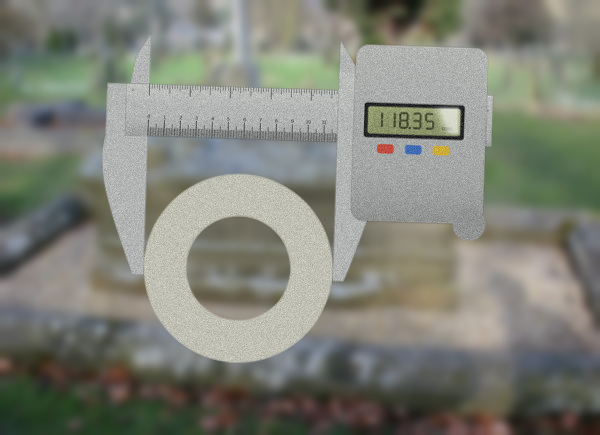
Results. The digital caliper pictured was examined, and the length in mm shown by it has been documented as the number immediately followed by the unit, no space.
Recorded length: 118.35mm
